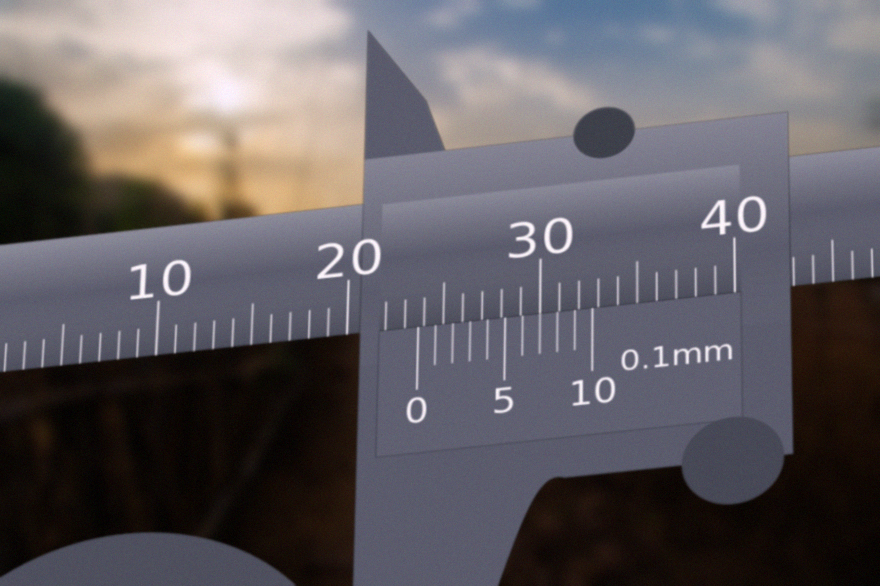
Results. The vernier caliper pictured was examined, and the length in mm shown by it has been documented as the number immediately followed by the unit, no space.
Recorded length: 23.7mm
